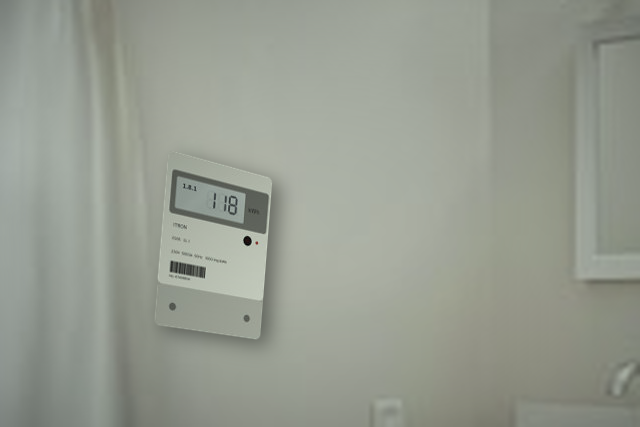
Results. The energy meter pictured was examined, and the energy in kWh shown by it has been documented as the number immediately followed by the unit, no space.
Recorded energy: 118kWh
